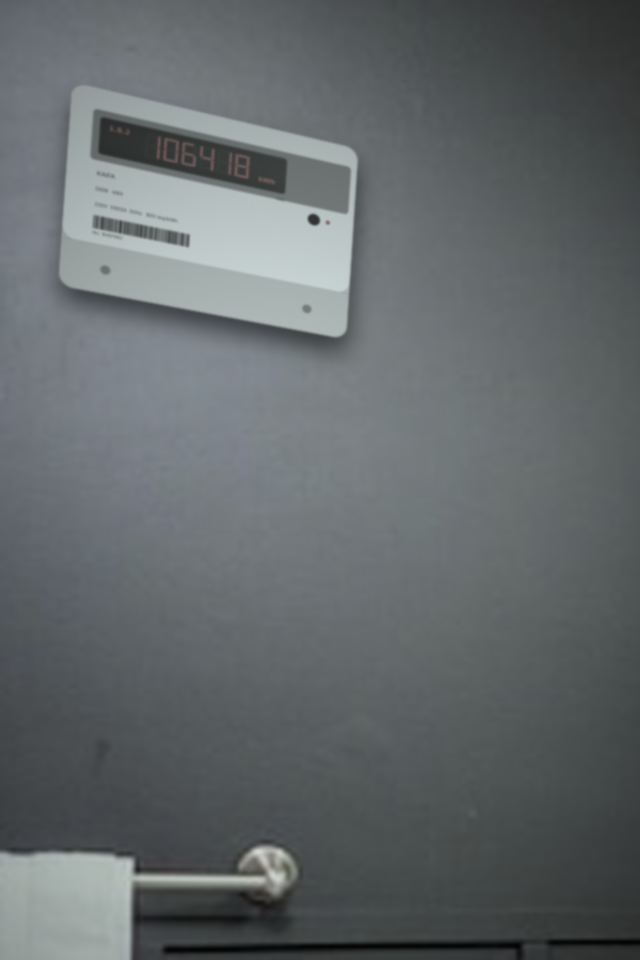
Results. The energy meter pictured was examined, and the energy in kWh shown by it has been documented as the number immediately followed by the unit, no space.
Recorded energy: 106418kWh
